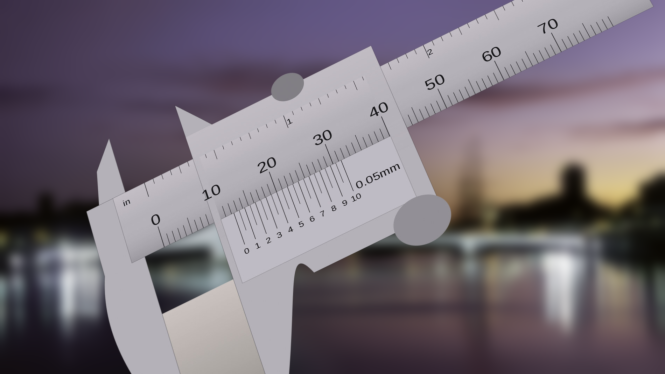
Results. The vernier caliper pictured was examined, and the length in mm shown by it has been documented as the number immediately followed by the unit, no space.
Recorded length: 12.4mm
